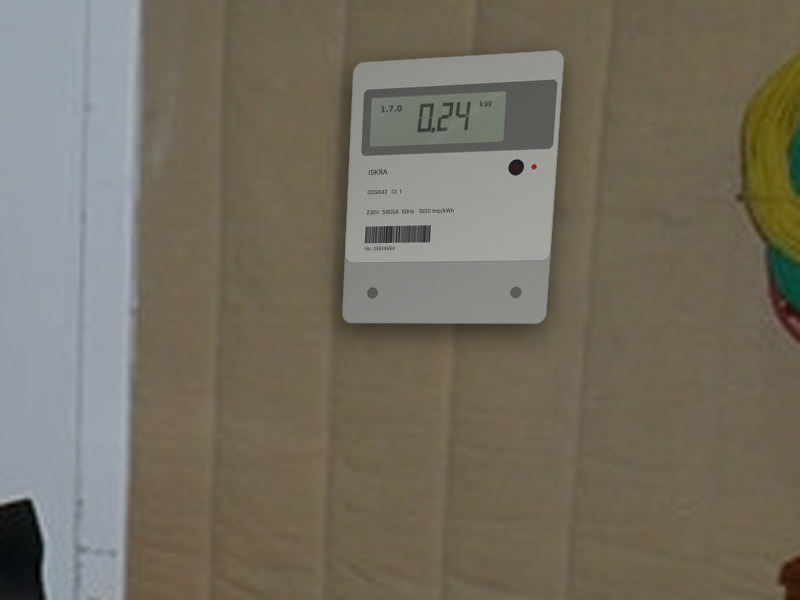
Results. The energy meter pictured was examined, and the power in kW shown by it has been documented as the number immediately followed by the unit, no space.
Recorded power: 0.24kW
